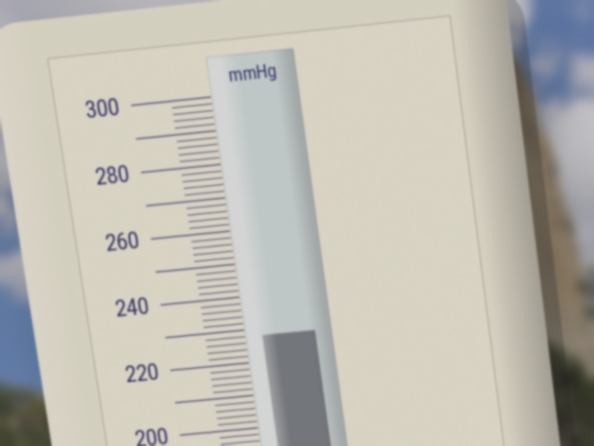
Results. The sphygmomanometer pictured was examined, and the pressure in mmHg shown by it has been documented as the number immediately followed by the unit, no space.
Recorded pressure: 228mmHg
